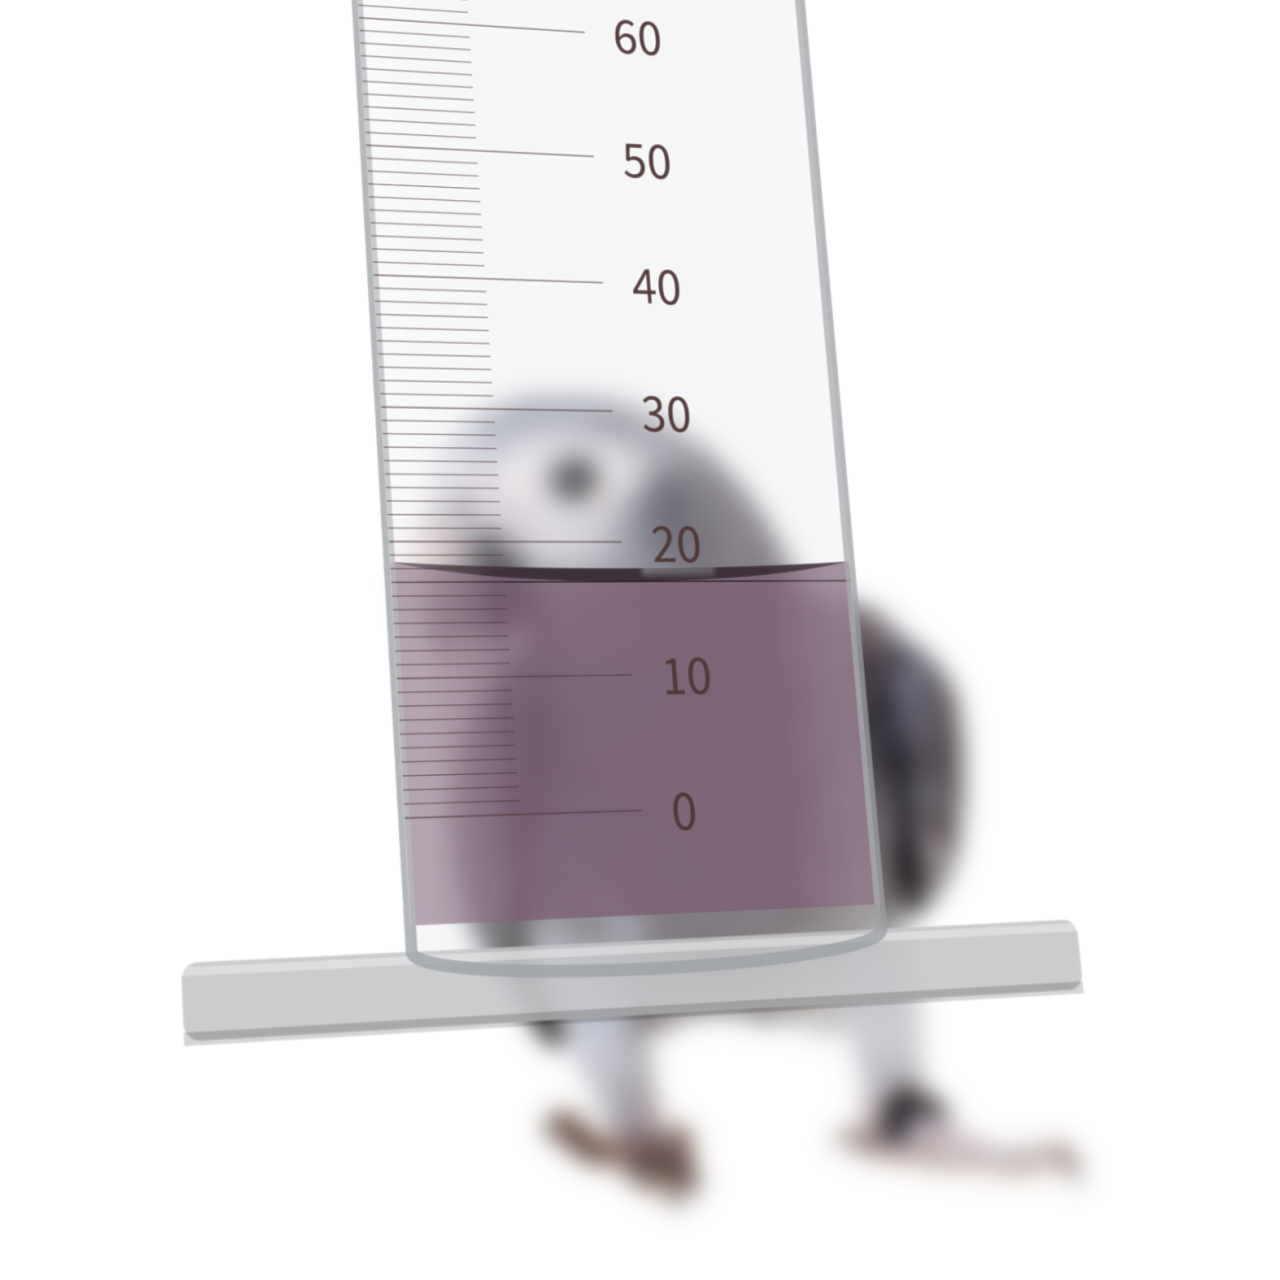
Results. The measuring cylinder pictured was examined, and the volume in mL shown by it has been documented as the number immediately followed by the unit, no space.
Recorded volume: 17mL
